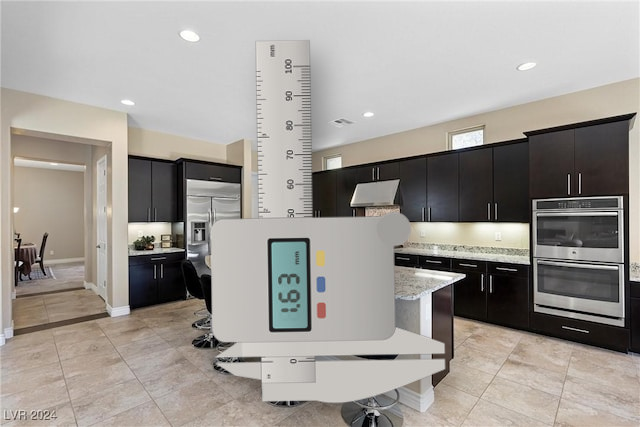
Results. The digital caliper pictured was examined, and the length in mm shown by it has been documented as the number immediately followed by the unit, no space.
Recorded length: 1.63mm
